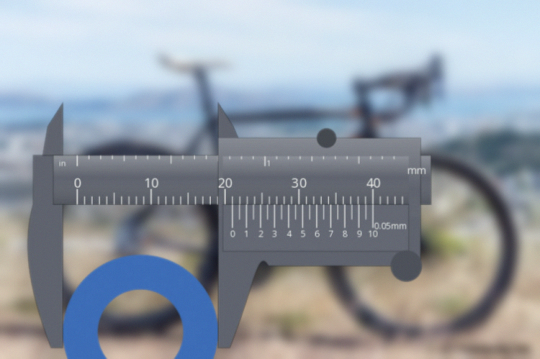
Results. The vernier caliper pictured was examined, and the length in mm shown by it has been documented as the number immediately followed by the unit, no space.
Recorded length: 21.0mm
